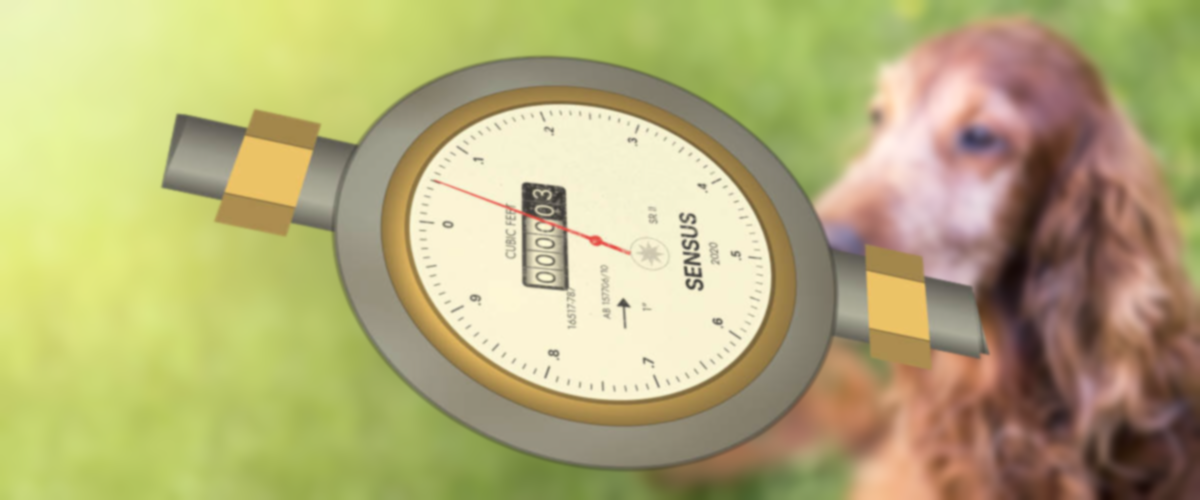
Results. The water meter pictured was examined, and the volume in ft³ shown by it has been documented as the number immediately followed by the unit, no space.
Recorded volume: 3.05ft³
